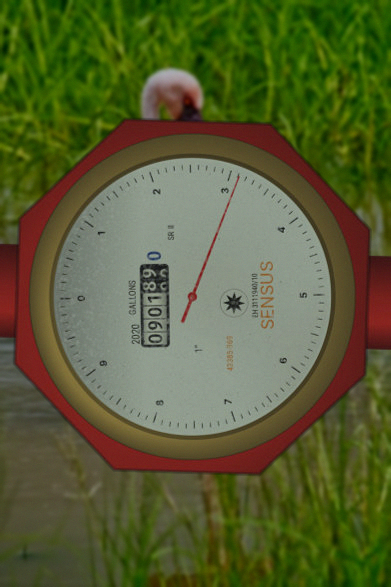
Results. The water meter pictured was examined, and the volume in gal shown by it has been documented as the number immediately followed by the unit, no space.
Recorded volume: 901893.1gal
